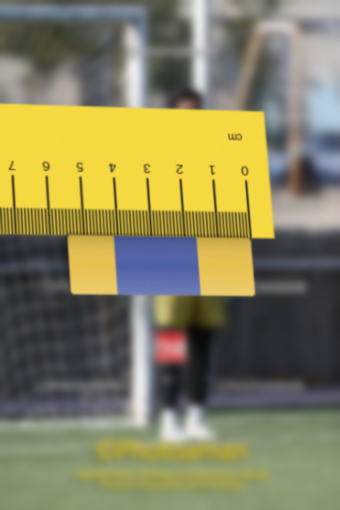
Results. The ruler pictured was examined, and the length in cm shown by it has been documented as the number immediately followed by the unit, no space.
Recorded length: 5.5cm
